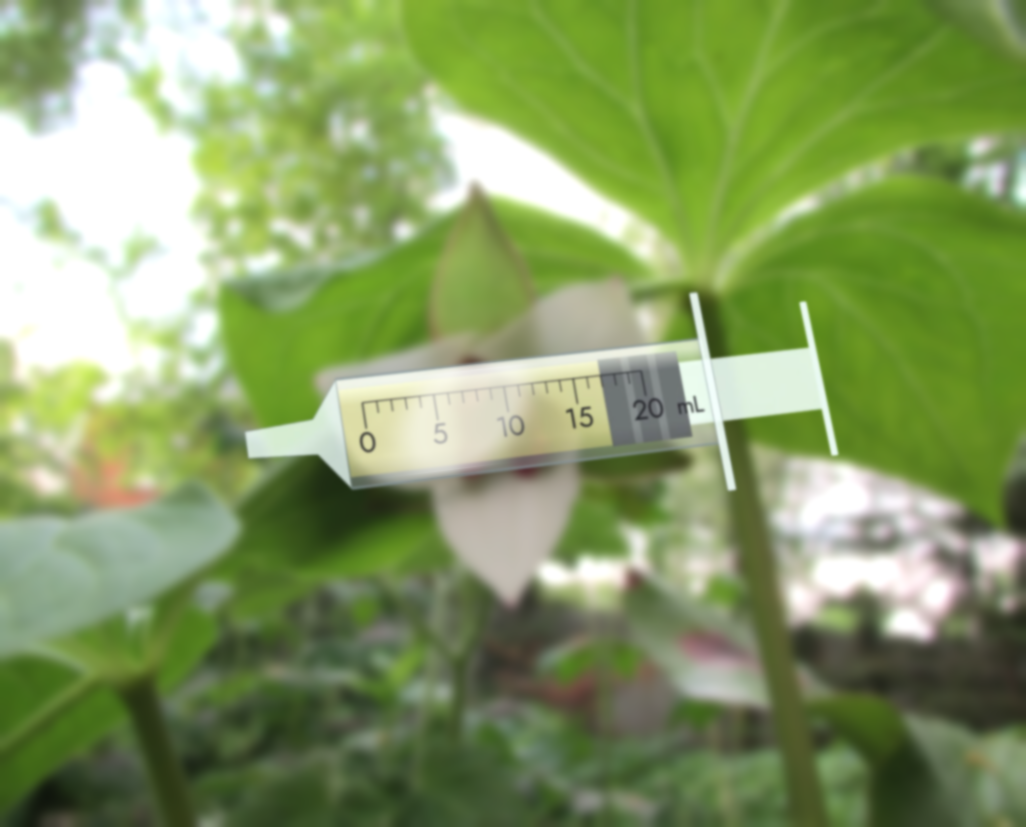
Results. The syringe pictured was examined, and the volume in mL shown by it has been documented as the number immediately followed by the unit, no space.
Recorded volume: 17mL
